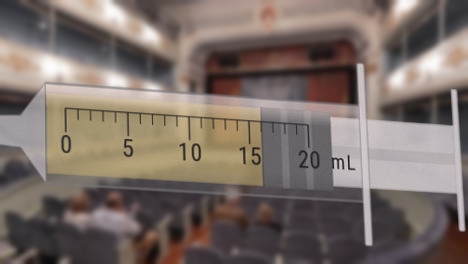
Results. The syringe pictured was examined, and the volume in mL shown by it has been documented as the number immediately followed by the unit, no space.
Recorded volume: 16mL
